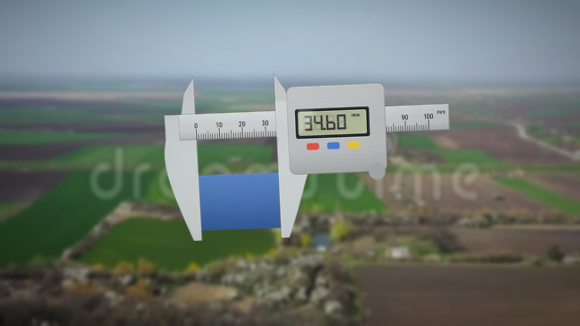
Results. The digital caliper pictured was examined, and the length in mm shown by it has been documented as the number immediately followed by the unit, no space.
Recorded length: 34.60mm
